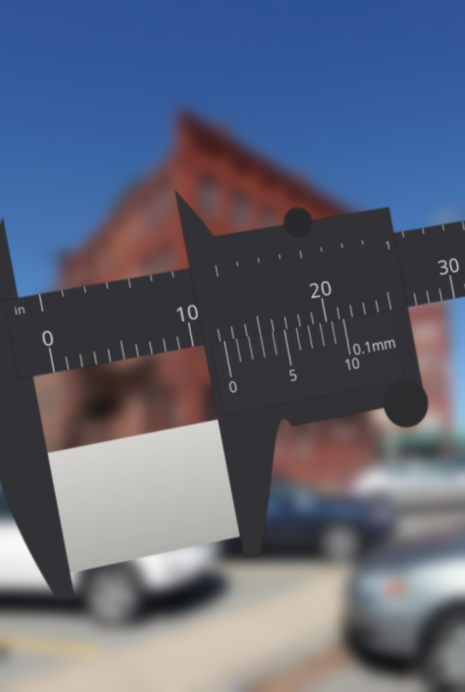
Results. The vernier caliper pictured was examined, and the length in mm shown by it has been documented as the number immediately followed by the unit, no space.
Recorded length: 12.3mm
